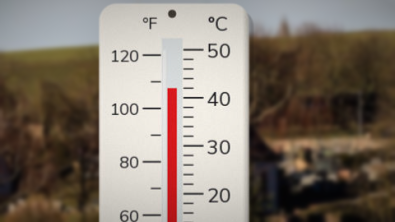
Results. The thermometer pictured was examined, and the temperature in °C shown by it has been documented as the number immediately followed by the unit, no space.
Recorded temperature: 42°C
